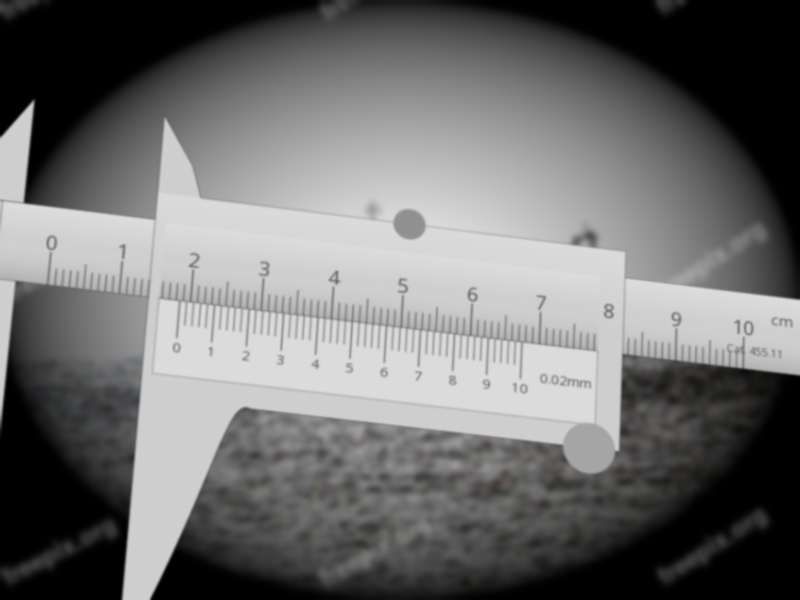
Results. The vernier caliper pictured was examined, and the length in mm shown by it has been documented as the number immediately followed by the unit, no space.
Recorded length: 18.5mm
